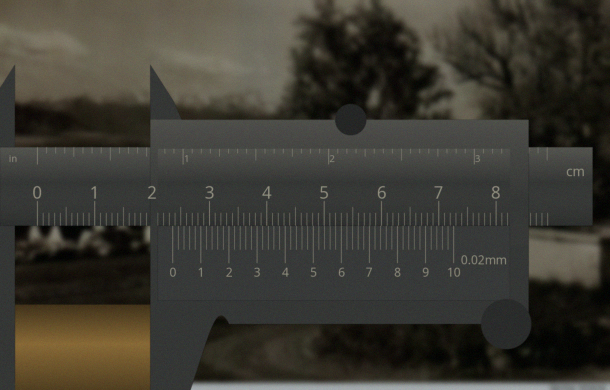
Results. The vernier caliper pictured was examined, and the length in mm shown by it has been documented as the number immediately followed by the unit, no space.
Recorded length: 23.6mm
